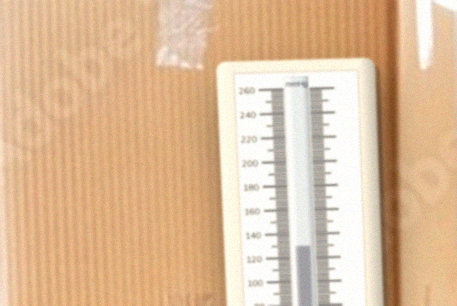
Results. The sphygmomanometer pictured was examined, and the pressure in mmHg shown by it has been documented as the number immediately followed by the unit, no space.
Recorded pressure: 130mmHg
